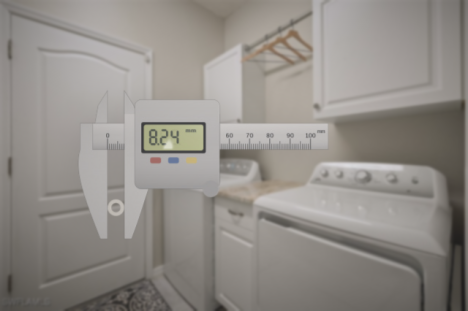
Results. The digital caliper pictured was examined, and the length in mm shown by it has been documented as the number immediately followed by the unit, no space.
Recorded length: 8.24mm
